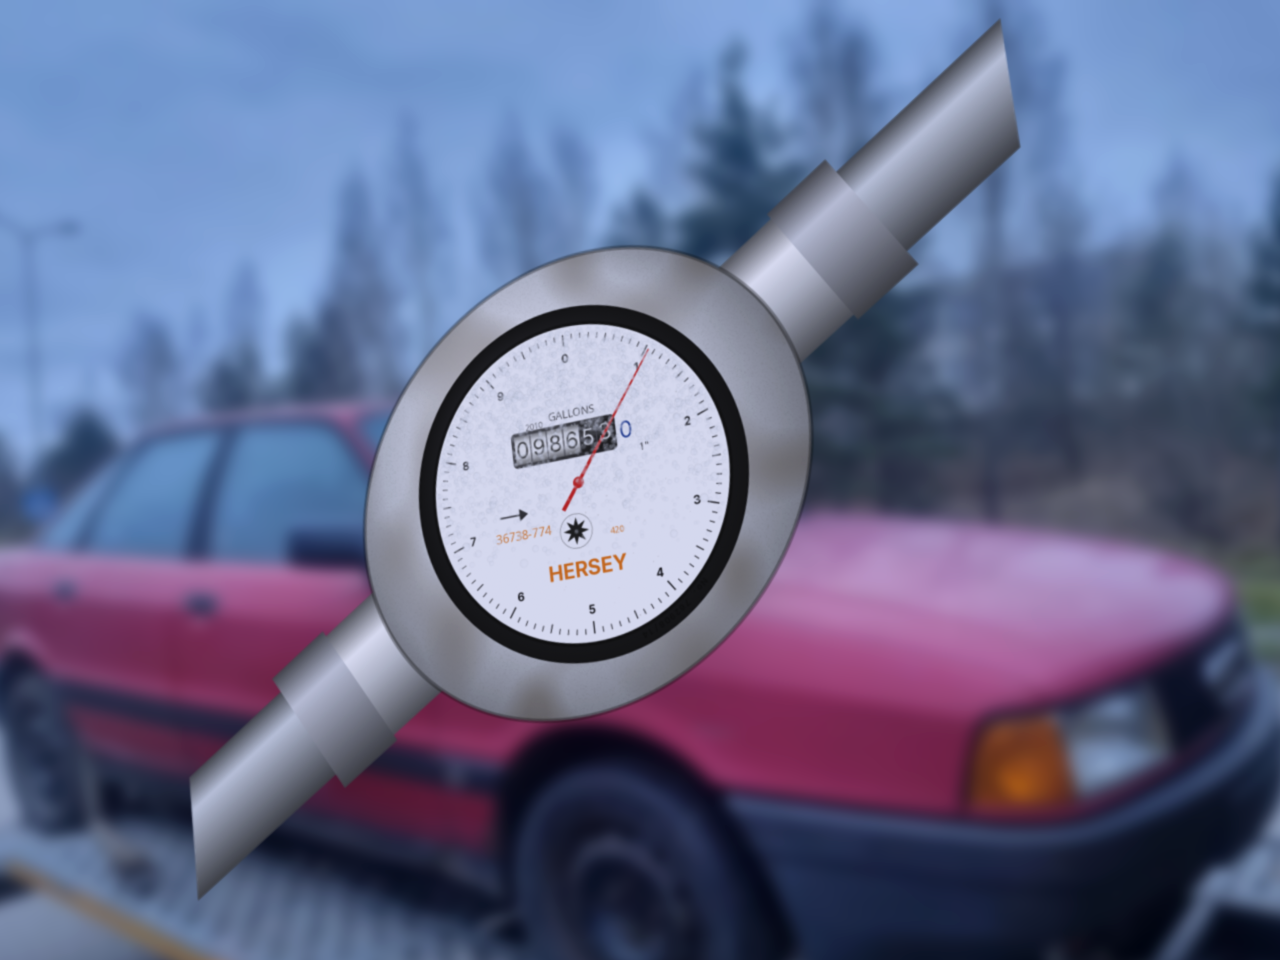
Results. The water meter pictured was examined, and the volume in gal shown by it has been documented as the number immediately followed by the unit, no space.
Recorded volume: 986531.0gal
